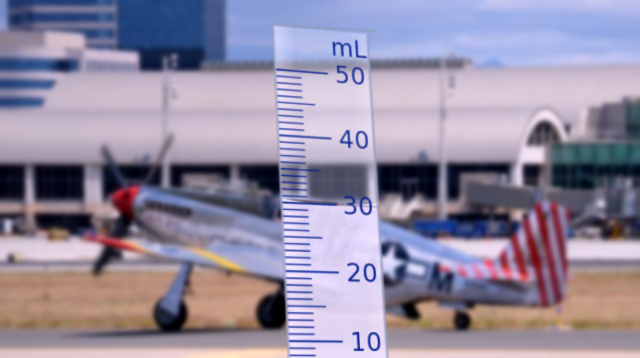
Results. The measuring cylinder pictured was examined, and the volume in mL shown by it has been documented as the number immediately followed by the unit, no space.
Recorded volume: 30mL
